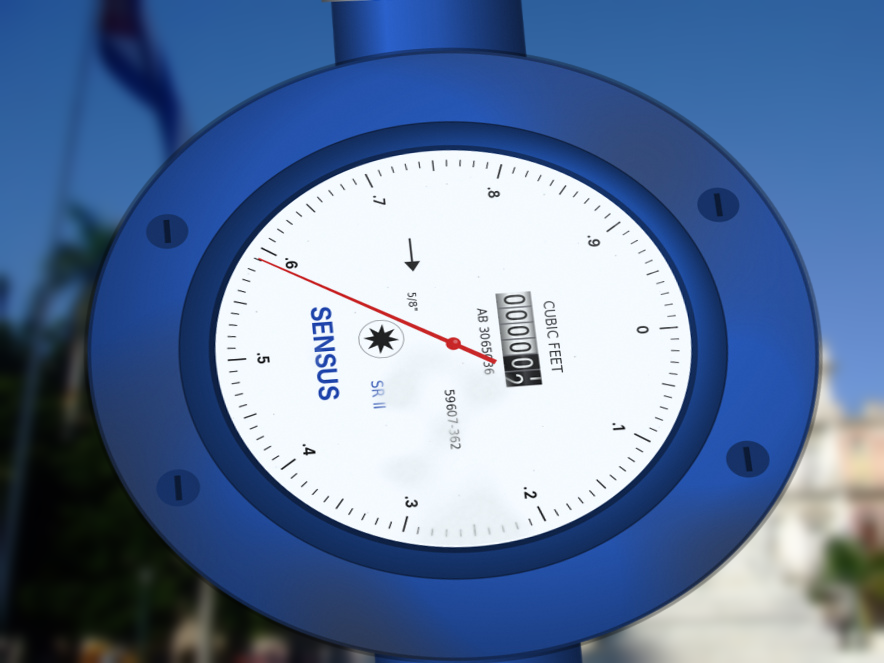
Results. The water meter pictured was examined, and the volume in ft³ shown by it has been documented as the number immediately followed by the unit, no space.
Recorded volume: 1.59ft³
